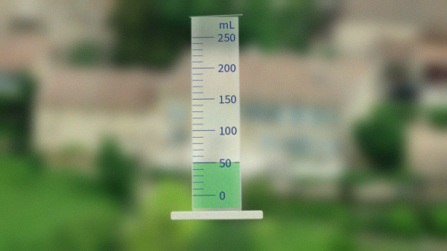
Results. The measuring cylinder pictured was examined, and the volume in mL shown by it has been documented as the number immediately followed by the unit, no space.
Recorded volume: 50mL
